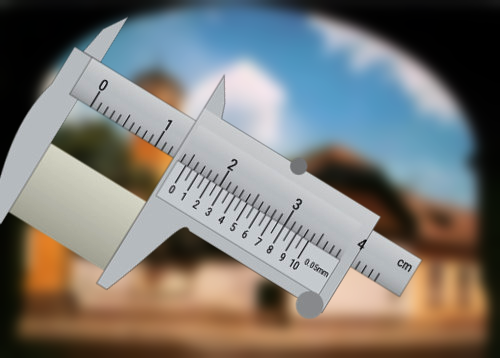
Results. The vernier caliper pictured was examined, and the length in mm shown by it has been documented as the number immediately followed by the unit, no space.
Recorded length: 14.8mm
